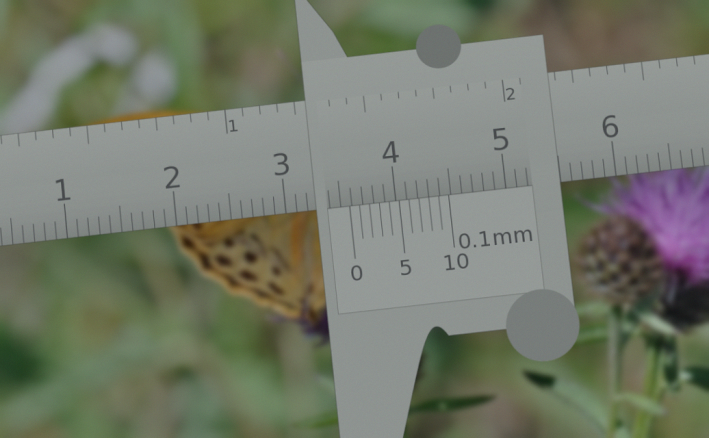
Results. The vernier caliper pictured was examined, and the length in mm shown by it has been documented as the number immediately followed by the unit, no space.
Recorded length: 35.8mm
